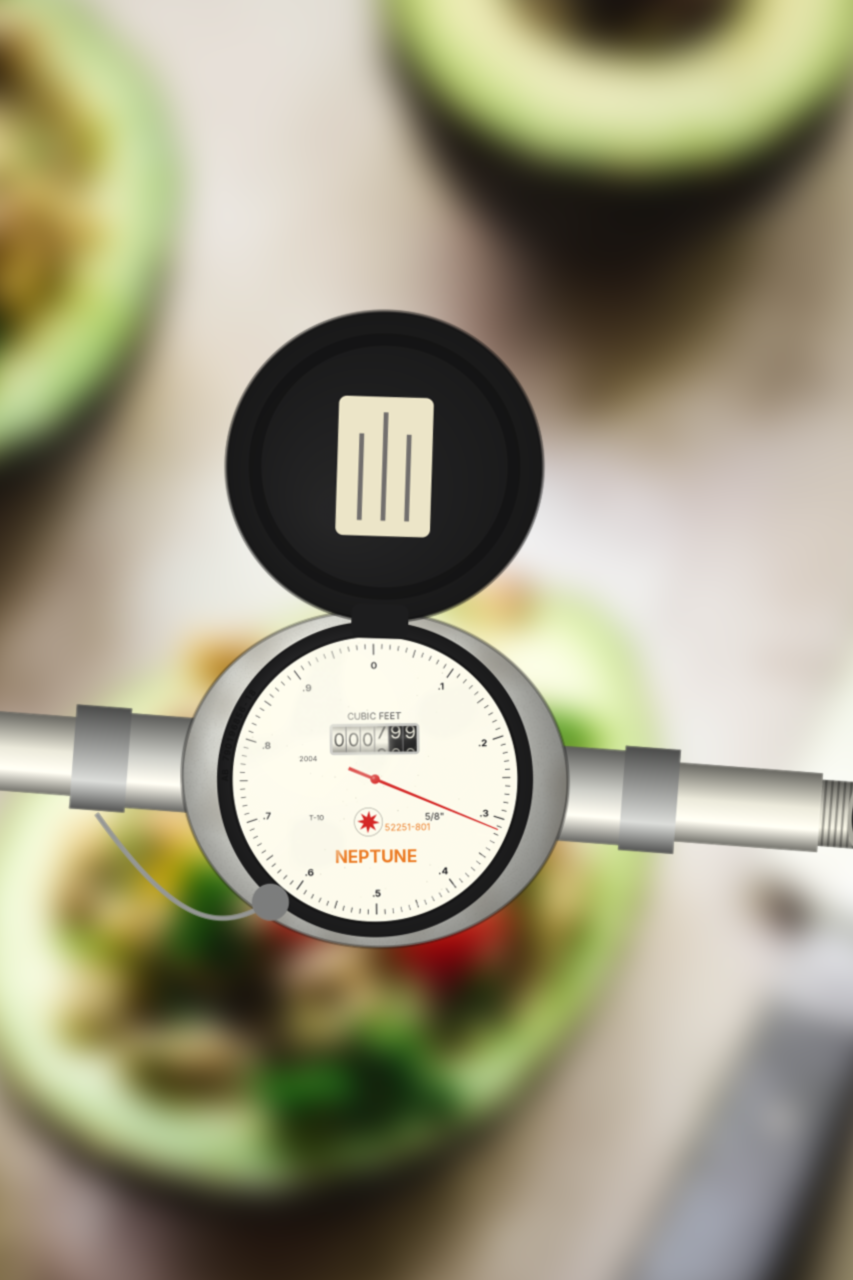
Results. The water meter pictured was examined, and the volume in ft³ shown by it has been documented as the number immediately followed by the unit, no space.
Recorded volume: 799.31ft³
